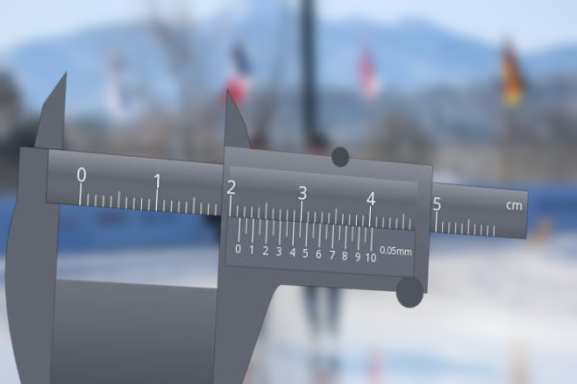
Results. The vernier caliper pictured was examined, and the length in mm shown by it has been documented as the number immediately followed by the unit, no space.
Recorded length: 21.4mm
